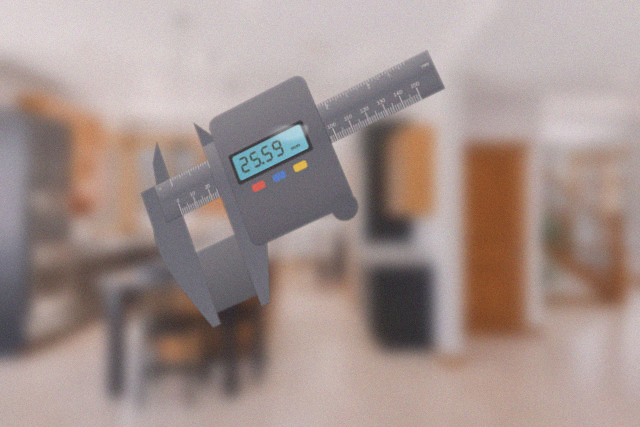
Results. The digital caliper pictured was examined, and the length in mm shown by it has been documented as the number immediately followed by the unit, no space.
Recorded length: 25.59mm
